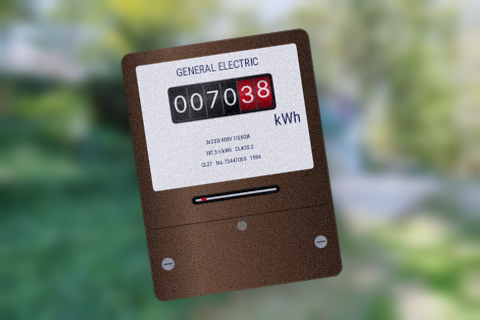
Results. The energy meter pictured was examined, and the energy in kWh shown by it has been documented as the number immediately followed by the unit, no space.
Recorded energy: 70.38kWh
